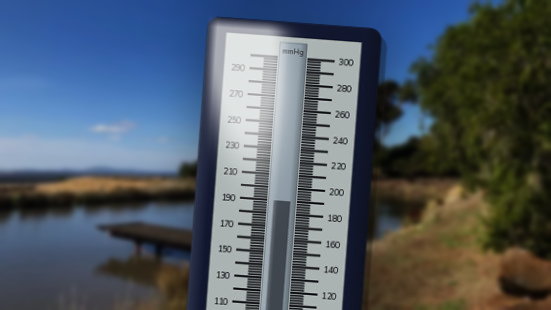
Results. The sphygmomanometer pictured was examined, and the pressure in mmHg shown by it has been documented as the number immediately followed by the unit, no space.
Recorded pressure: 190mmHg
